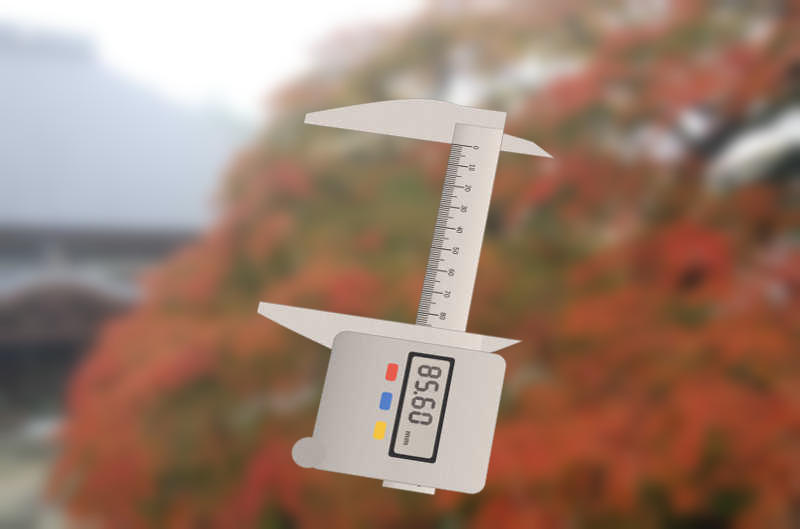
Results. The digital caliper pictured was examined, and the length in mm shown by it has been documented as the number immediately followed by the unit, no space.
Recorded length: 85.60mm
